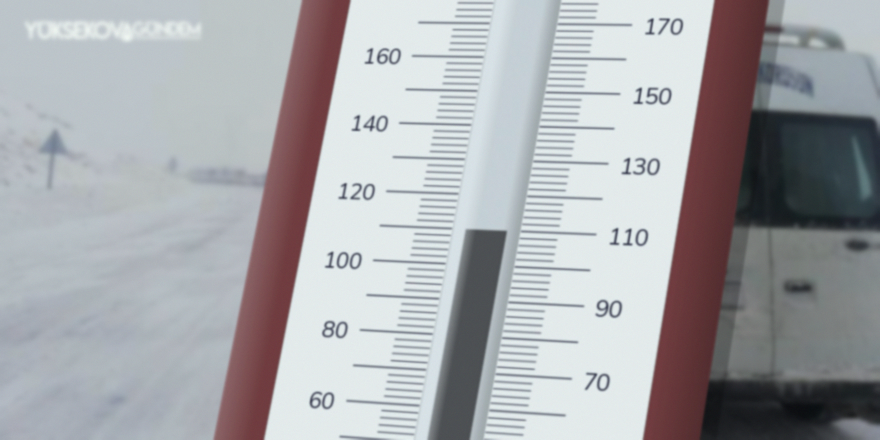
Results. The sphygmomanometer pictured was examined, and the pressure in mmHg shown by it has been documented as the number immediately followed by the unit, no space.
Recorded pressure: 110mmHg
